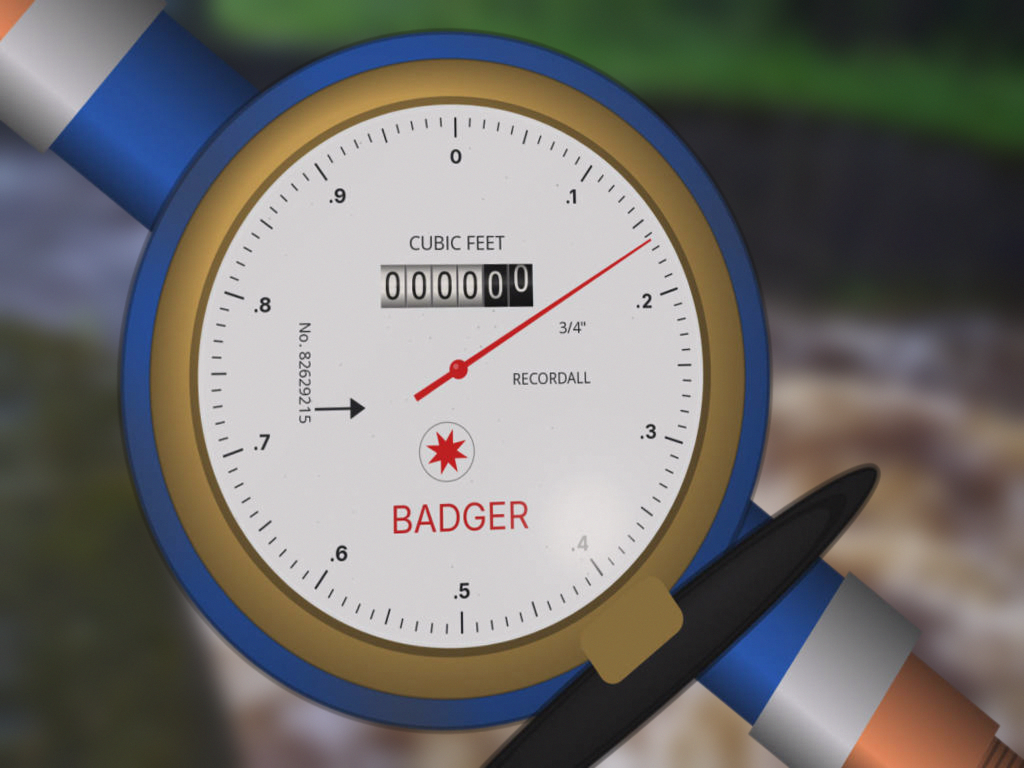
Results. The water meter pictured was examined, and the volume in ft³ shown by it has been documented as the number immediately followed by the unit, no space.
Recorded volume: 0.16ft³
